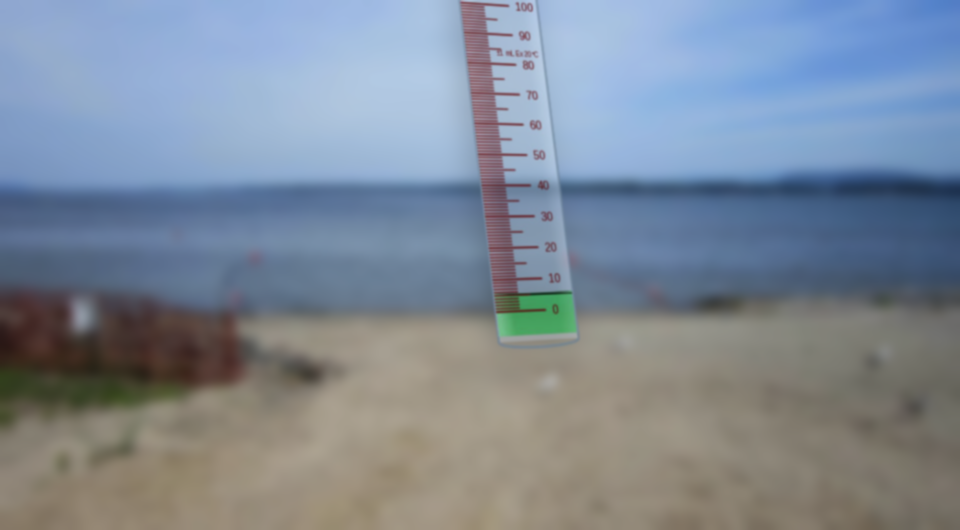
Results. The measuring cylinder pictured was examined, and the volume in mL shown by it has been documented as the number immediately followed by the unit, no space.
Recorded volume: 5mL
